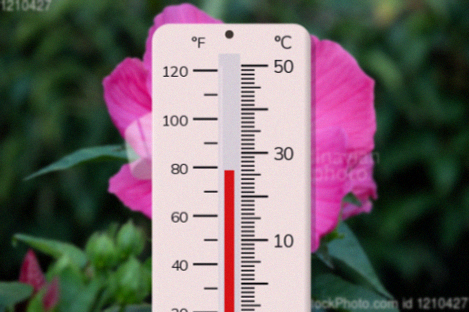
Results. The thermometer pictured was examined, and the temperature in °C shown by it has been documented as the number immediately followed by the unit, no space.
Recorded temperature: 26°C
